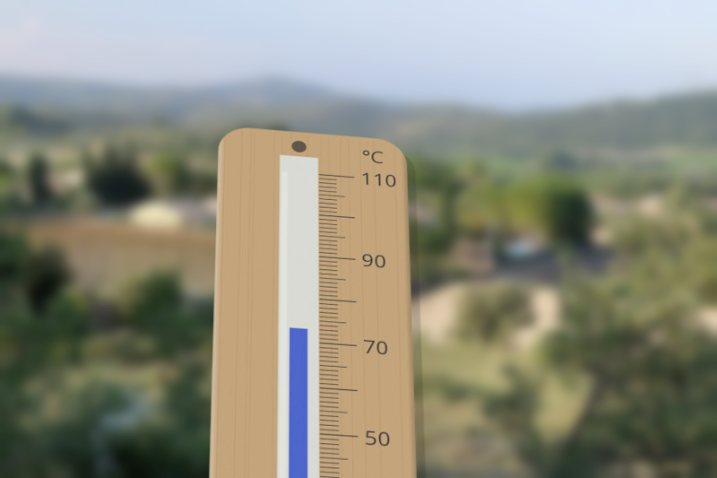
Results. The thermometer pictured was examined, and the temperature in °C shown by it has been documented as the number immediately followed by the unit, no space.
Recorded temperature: 73°C
